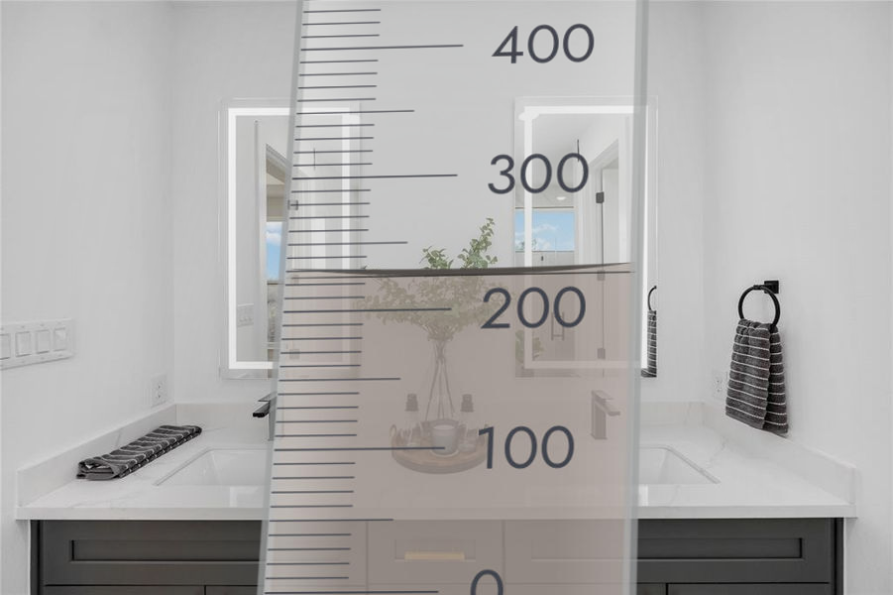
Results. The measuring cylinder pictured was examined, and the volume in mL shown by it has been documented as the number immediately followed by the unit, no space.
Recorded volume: 225mL
